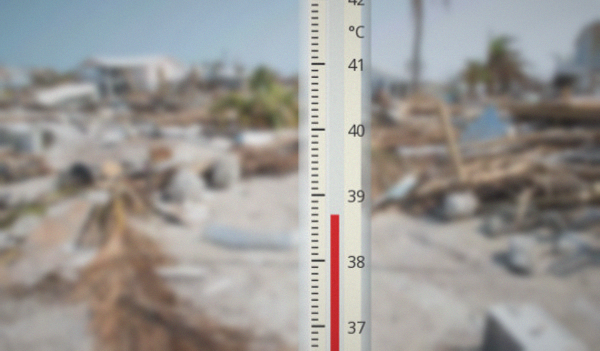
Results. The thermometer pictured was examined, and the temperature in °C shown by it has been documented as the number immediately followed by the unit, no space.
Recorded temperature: 38.7°C
